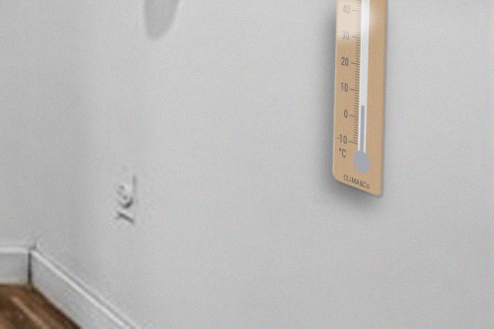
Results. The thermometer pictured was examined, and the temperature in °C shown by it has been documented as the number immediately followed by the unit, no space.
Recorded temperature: 5°C
